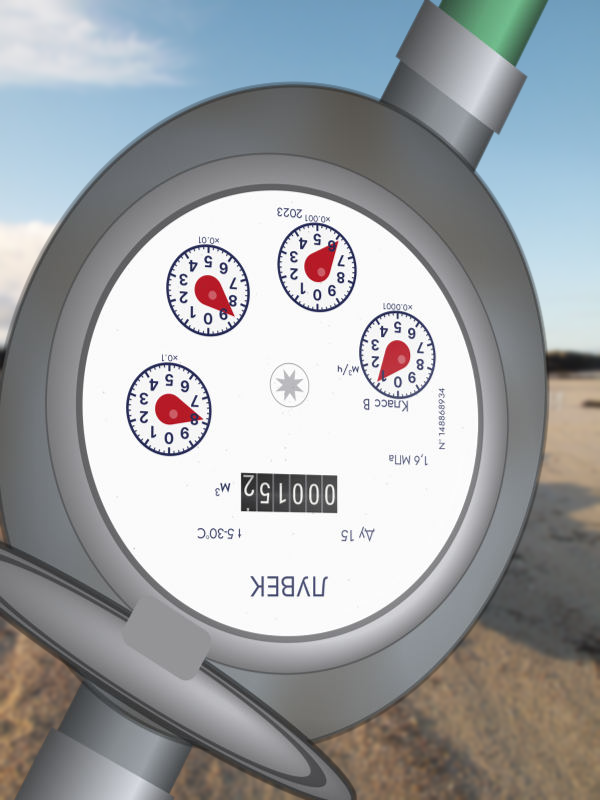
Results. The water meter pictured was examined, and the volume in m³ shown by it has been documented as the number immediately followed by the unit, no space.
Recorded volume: 151.7861m³
